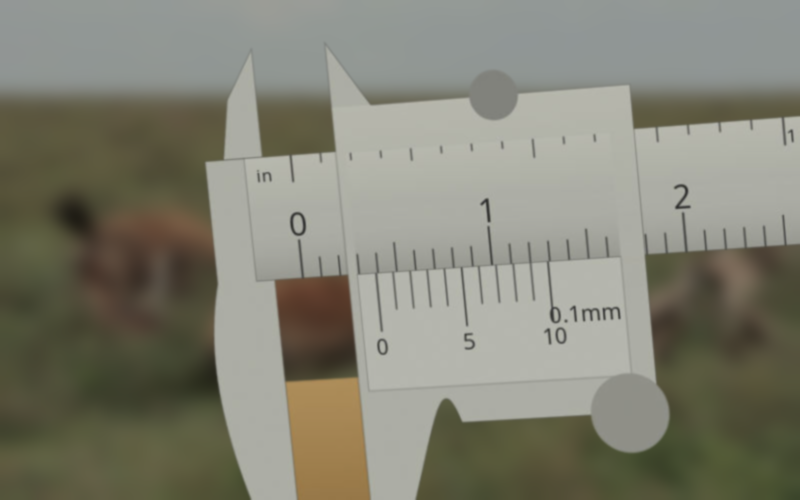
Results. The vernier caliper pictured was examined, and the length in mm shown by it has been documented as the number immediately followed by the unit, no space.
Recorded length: 3.9mm
